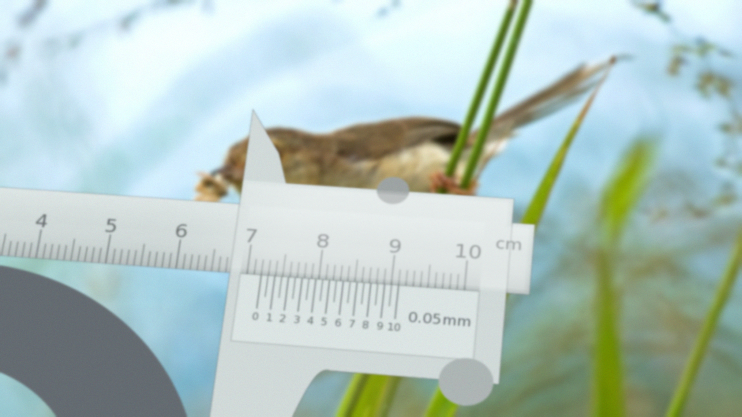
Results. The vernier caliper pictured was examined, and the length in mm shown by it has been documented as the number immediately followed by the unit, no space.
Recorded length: 72.0mm
